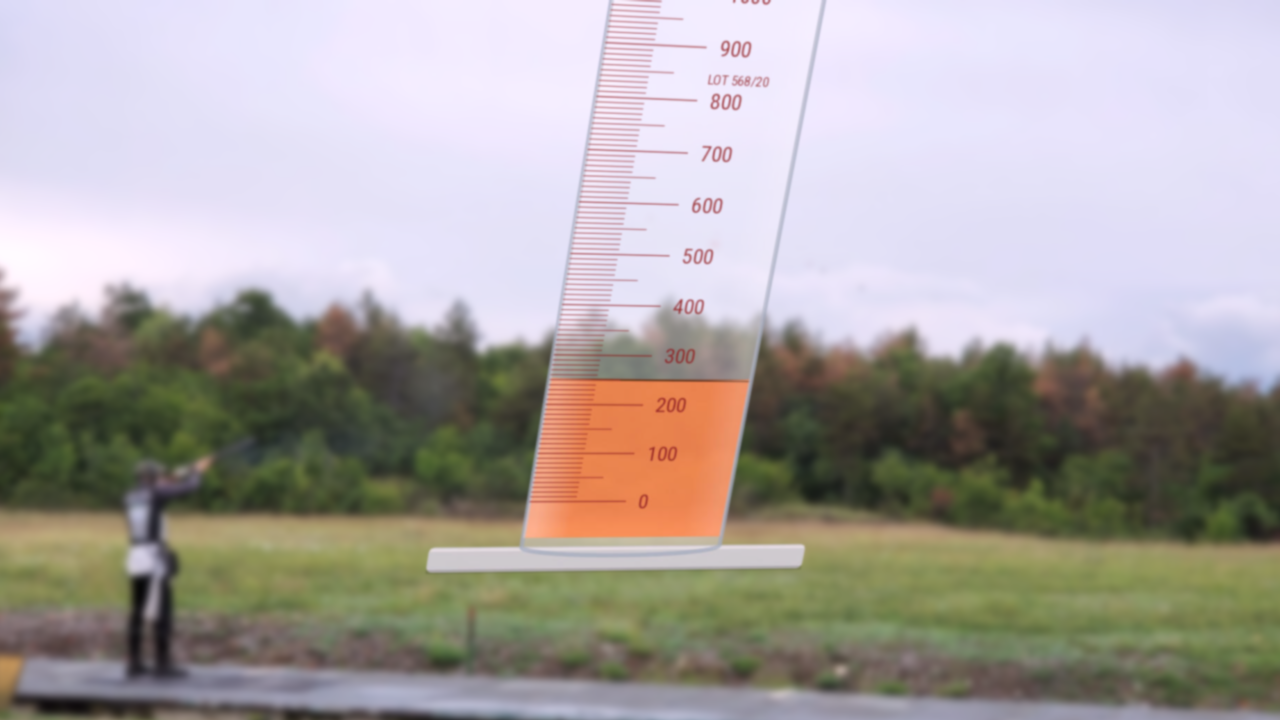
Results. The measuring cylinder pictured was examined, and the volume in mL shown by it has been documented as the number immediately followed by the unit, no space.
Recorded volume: 250mL
